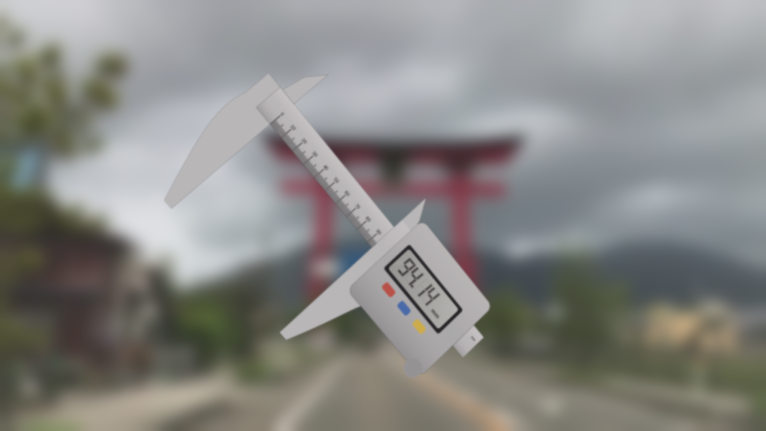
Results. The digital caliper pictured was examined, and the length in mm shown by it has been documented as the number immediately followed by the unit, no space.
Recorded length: 94.14mm
